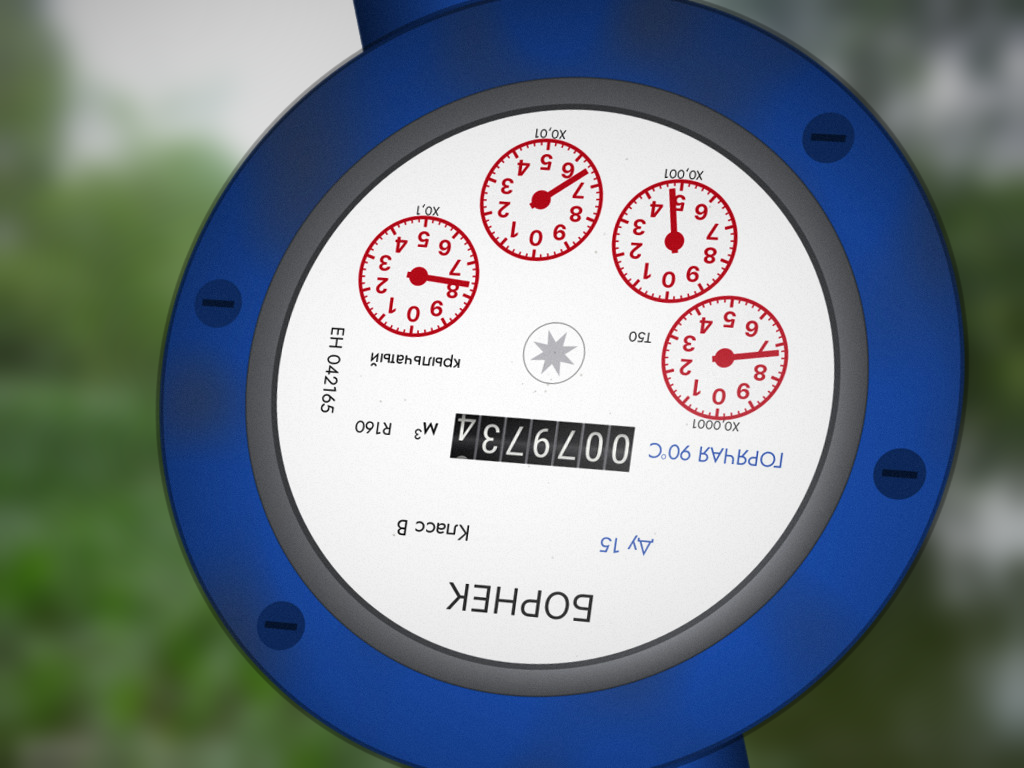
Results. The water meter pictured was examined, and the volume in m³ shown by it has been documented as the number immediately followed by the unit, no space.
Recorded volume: 79733.7647m³
